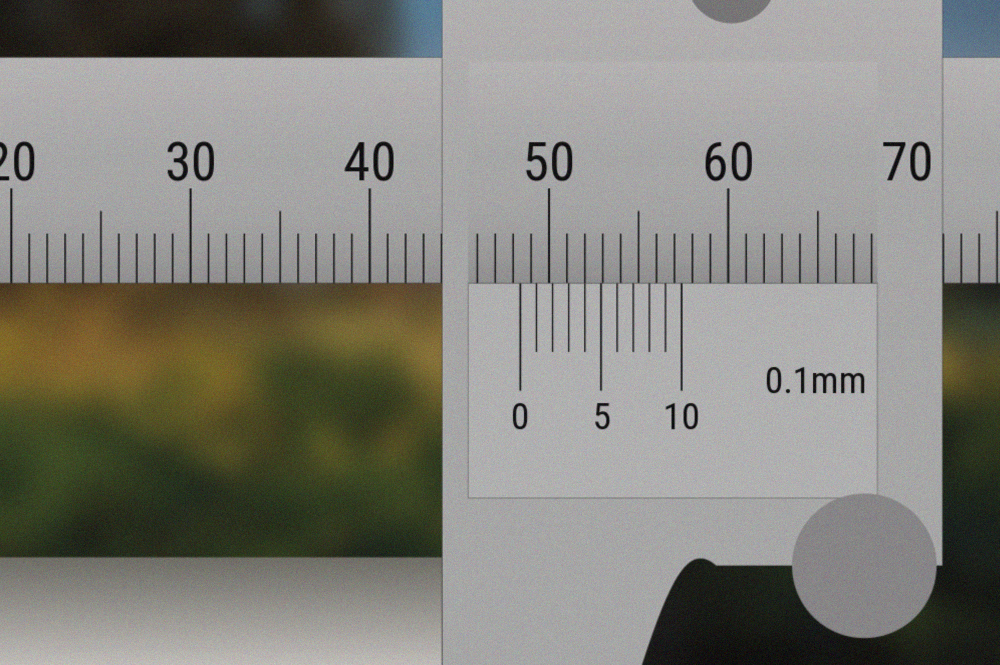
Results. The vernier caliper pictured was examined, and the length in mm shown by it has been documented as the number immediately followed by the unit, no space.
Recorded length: 48.4mm
